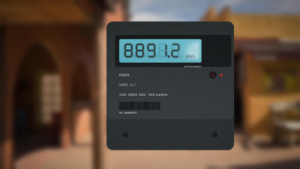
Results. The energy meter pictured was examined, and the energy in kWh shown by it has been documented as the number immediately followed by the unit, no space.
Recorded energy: 8891.2kWh
